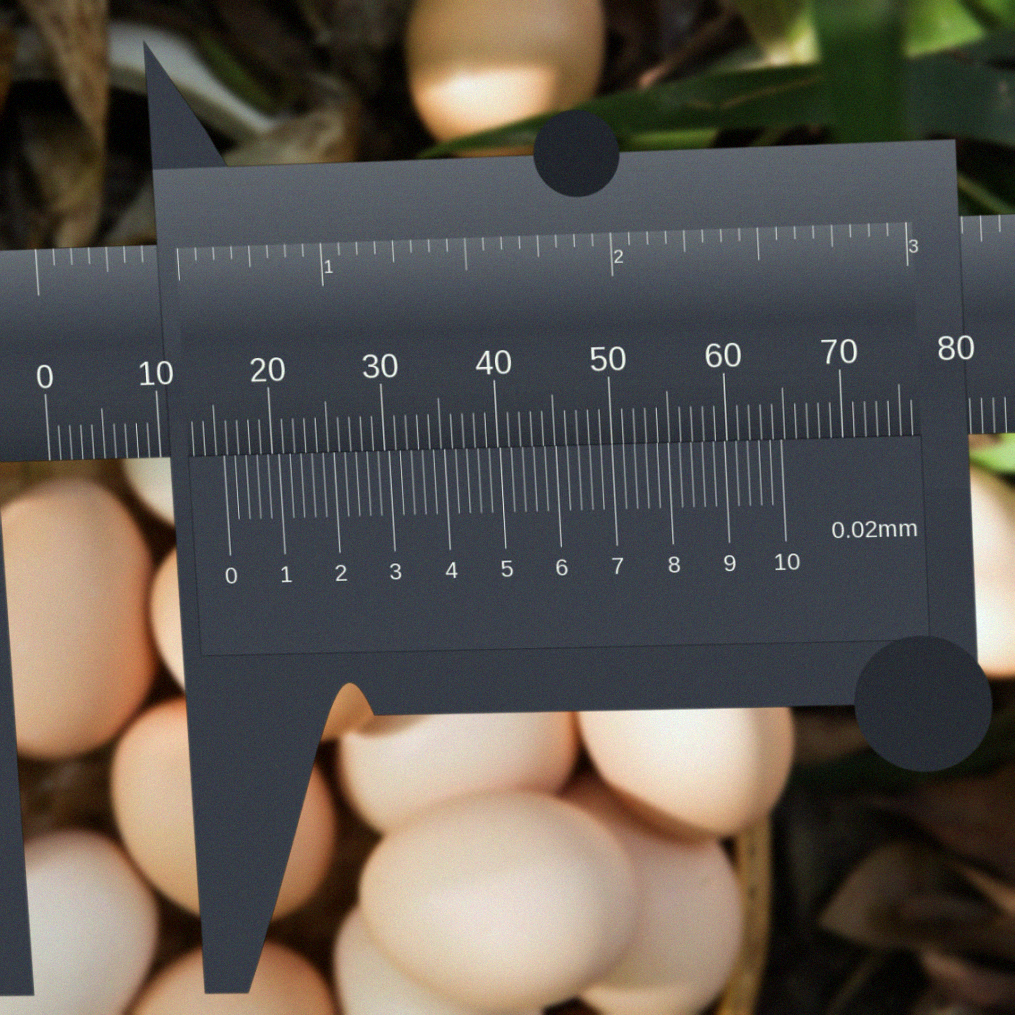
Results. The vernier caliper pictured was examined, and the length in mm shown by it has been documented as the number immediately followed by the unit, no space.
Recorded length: 15.7mm
